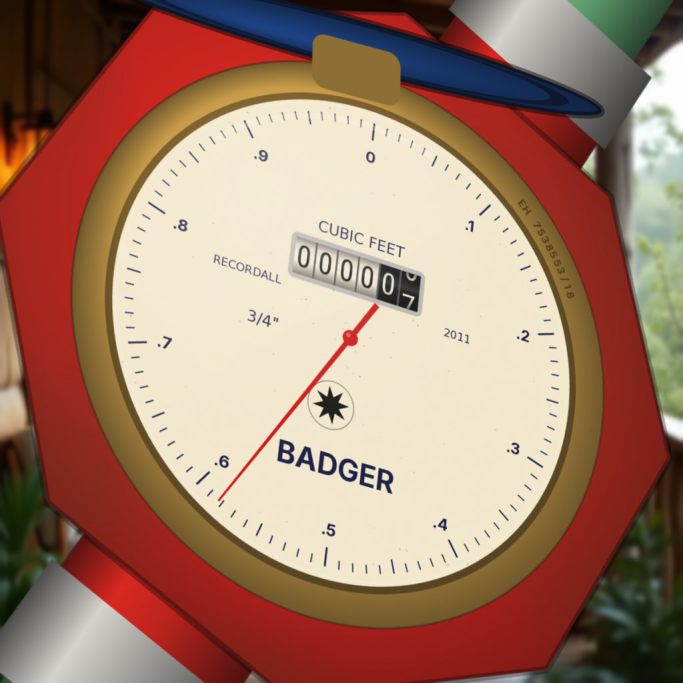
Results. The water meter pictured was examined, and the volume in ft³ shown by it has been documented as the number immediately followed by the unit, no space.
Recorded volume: 6.58ft³
